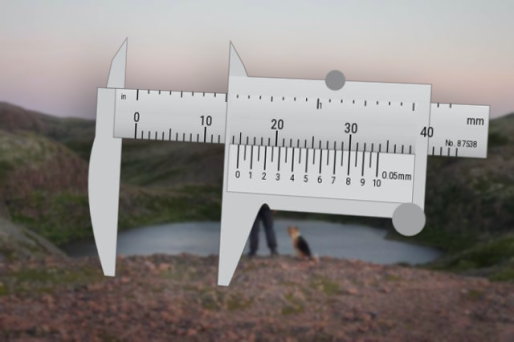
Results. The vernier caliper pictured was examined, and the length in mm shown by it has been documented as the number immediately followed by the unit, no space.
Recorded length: 14.8mm
